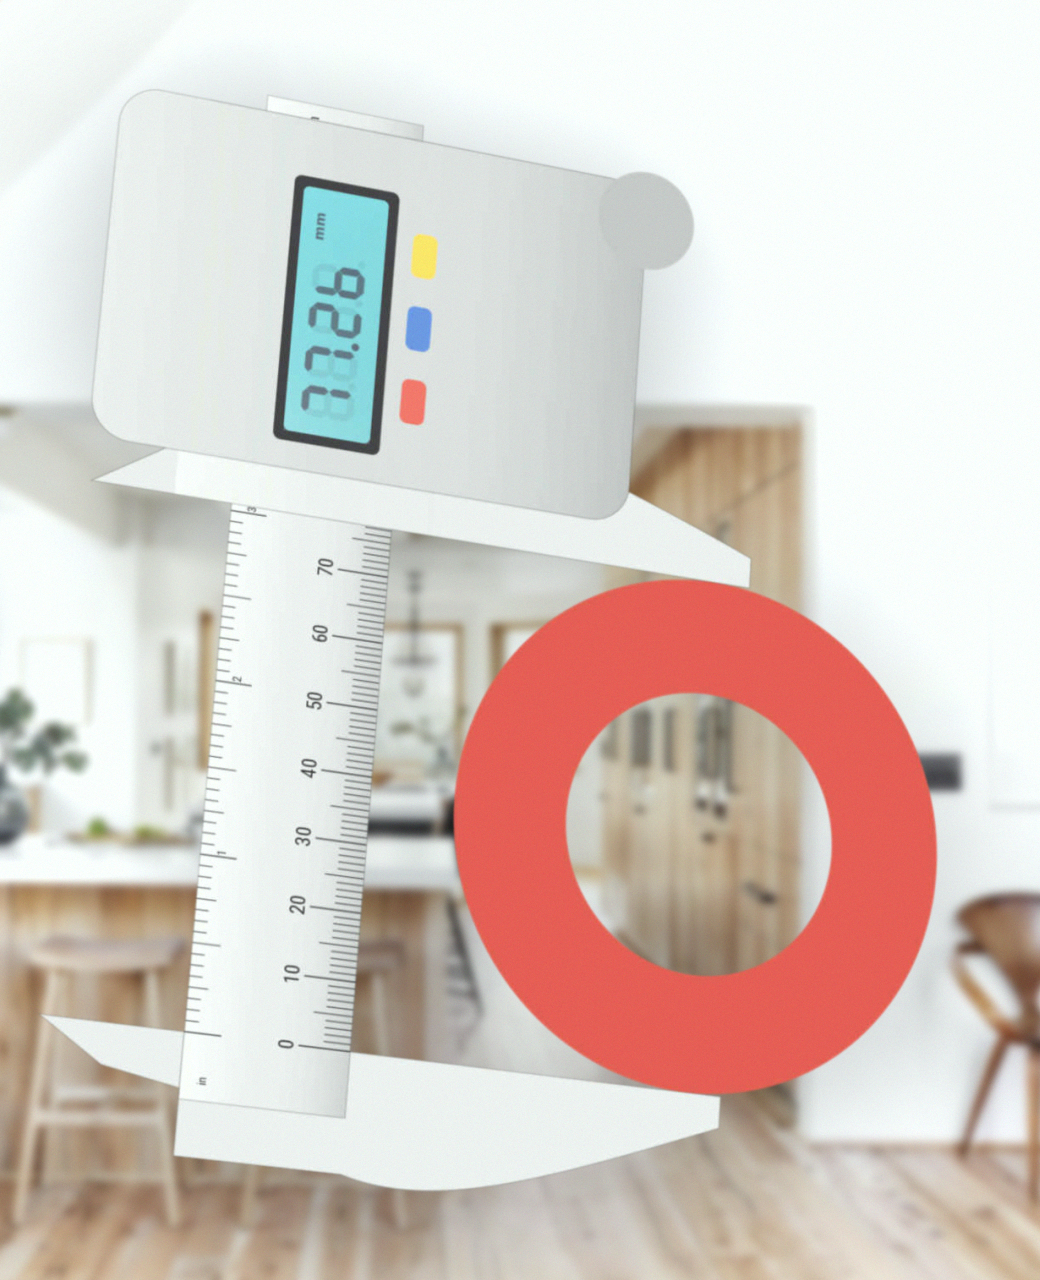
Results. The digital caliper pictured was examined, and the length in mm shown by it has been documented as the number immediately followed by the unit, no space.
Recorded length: 77.26mm
